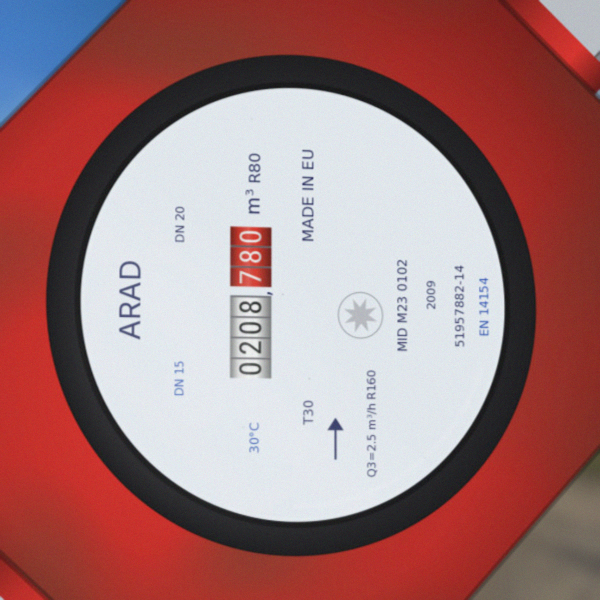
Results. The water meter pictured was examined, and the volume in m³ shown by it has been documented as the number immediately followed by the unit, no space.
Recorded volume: 208.780m³
